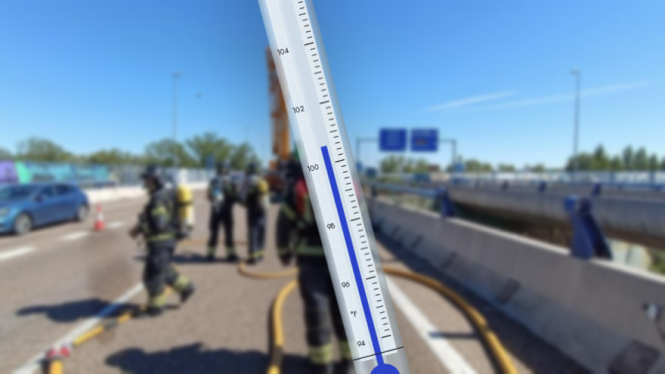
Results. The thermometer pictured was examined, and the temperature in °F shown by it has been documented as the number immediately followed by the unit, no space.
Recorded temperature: 100.6°F
